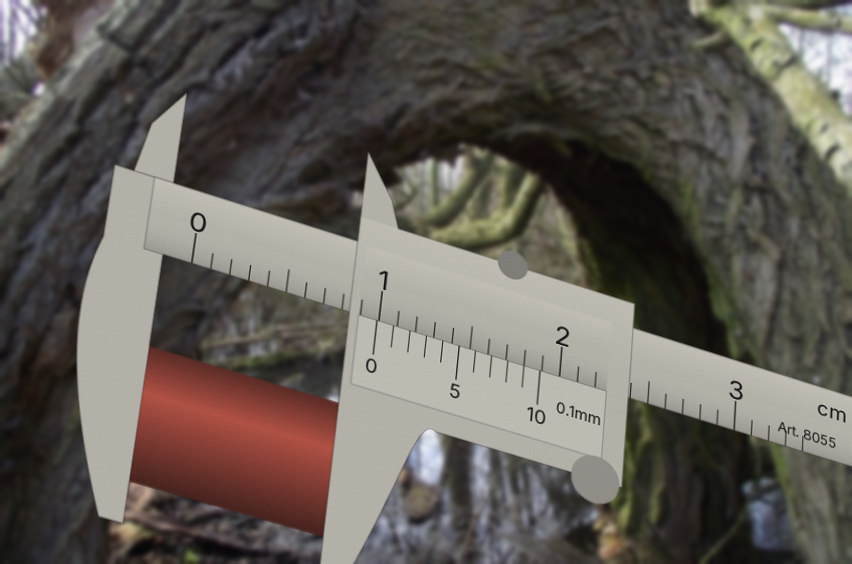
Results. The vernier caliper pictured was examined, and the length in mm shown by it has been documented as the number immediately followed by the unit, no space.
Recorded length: 9.9mm
